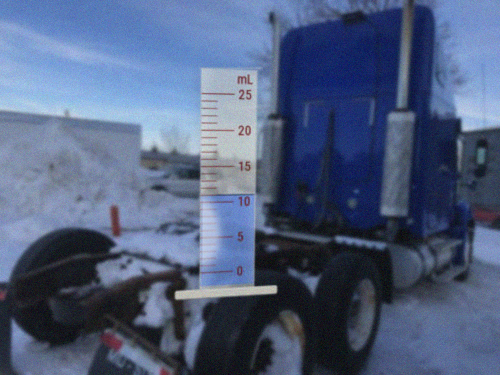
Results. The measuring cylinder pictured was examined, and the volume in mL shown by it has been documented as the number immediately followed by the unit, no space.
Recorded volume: 11mL
